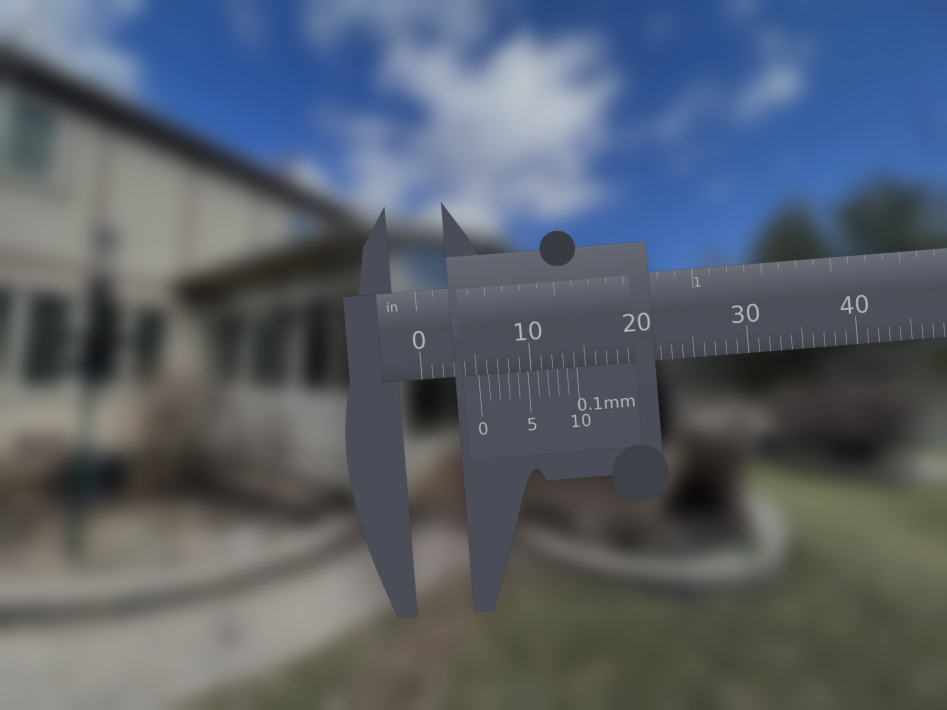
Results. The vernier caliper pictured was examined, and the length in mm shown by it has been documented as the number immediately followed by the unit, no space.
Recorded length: 5.2mm
